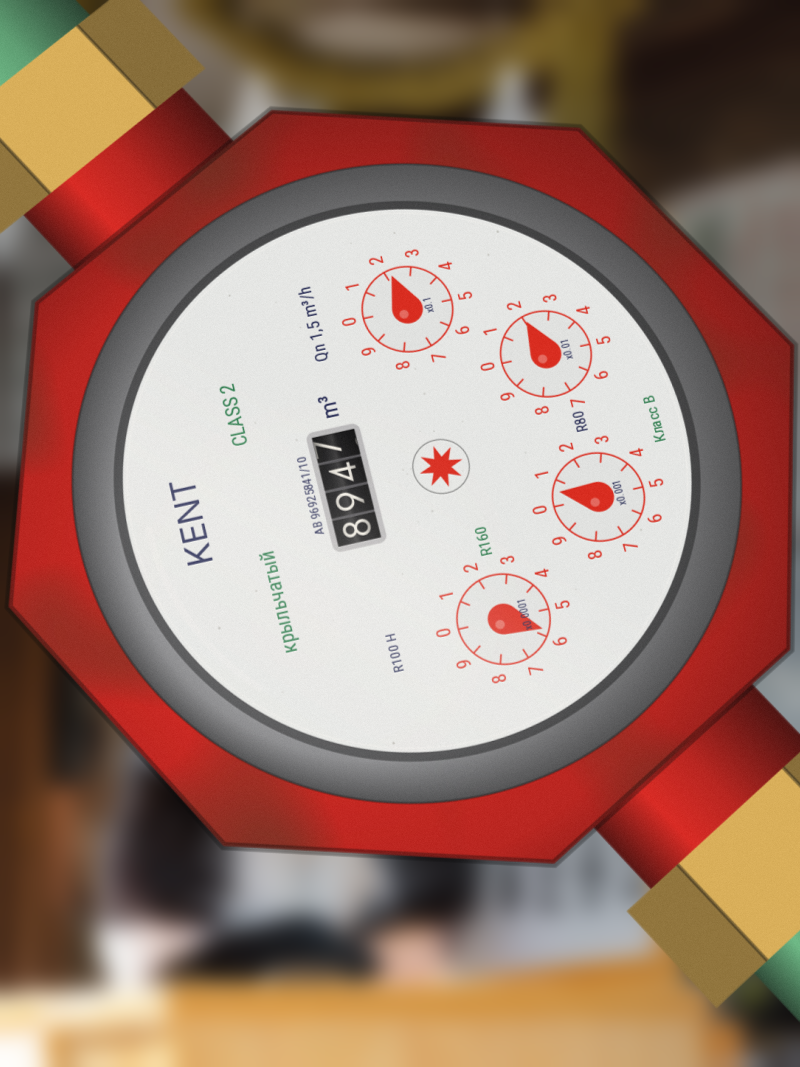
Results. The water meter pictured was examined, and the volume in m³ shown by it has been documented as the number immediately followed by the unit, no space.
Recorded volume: 8947.2205m³
